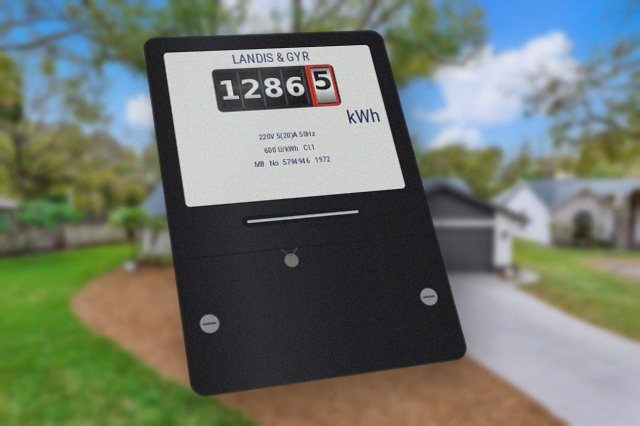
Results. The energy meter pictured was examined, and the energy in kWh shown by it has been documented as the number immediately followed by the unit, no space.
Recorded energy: 1286.5kWh
